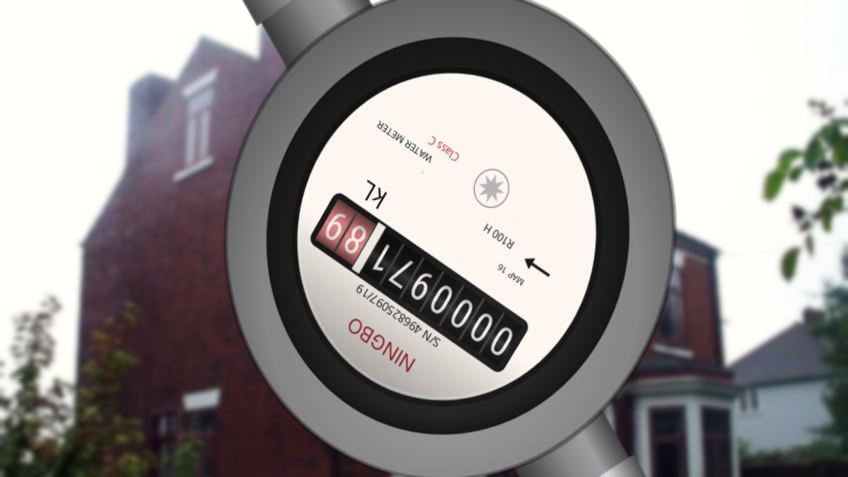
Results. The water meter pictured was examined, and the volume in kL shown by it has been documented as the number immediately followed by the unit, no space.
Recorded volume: 971.89kL
